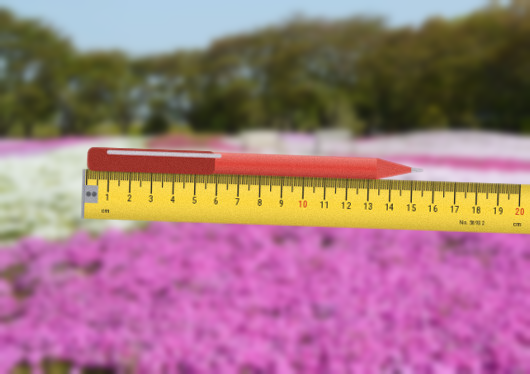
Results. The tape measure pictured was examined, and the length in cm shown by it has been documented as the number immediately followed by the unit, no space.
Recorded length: 15.5cm
